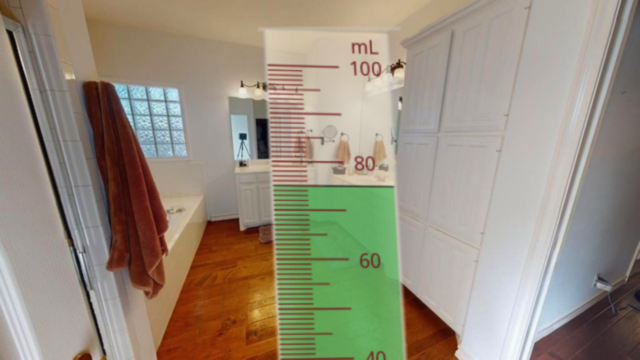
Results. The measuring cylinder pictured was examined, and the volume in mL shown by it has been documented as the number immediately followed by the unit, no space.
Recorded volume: 75mL
